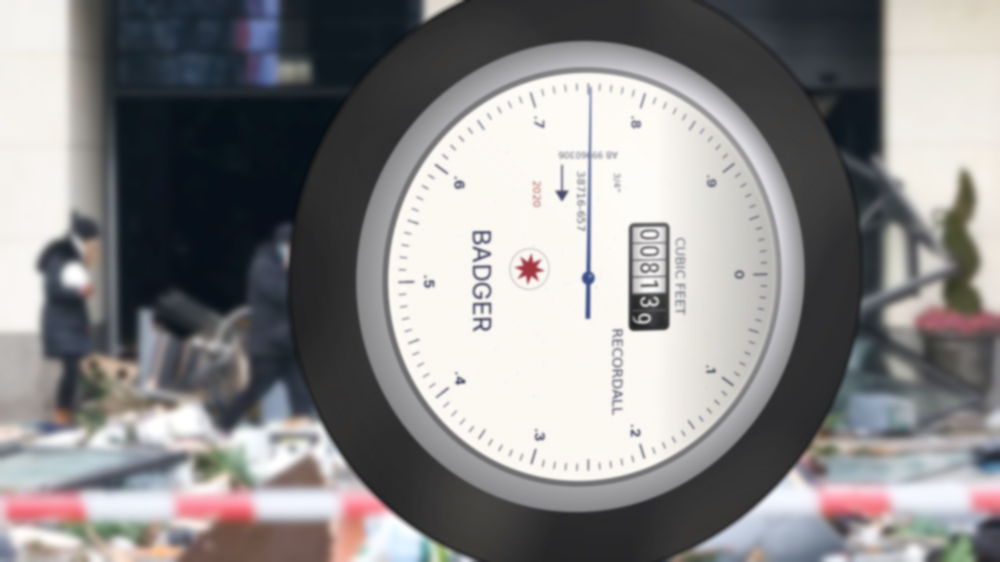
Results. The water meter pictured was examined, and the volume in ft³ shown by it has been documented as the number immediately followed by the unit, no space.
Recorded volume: 8138.75ft³
